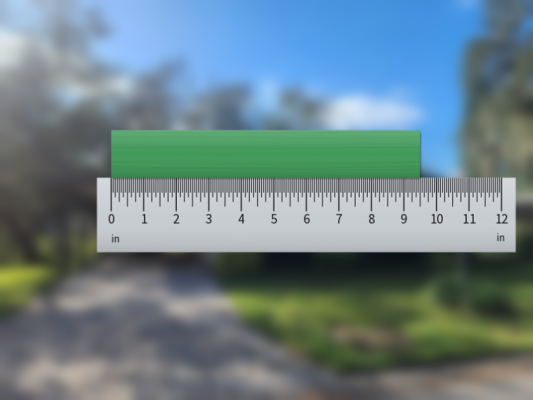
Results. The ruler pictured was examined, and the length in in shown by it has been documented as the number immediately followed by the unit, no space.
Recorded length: 9.5in
